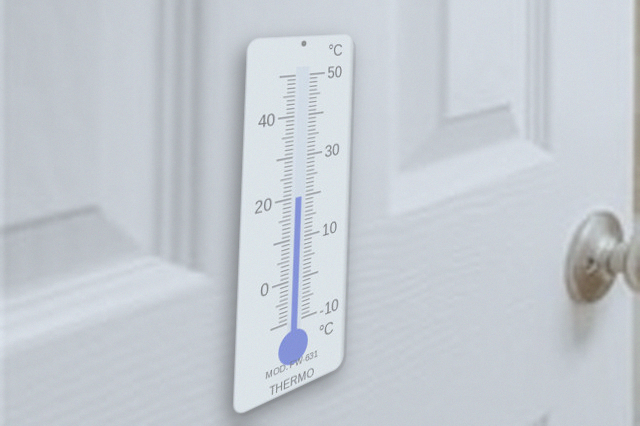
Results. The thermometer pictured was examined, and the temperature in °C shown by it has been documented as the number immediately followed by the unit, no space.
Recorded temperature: 20°C
